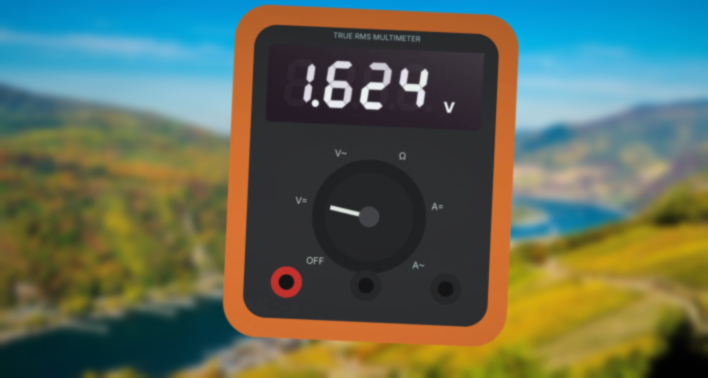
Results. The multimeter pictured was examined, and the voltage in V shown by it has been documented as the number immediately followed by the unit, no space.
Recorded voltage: 1.624V
